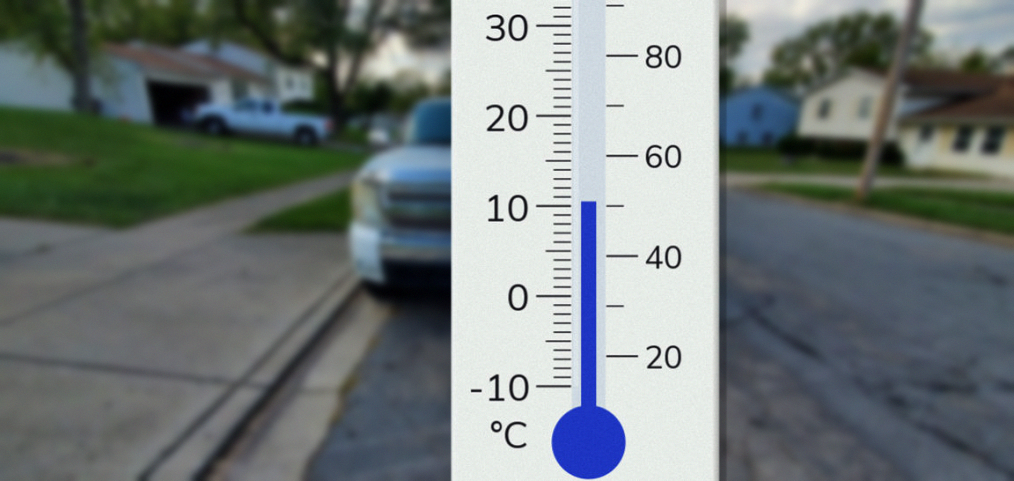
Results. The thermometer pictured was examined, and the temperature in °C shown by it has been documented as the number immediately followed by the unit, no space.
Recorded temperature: 10.5°C
